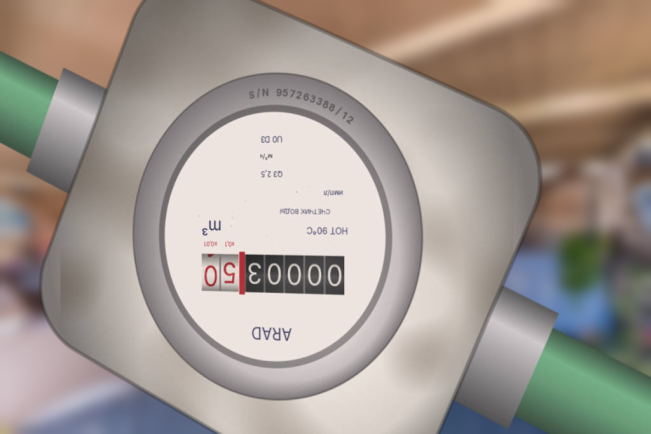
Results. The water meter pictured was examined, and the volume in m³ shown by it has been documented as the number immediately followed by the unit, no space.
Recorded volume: 3.50m³
